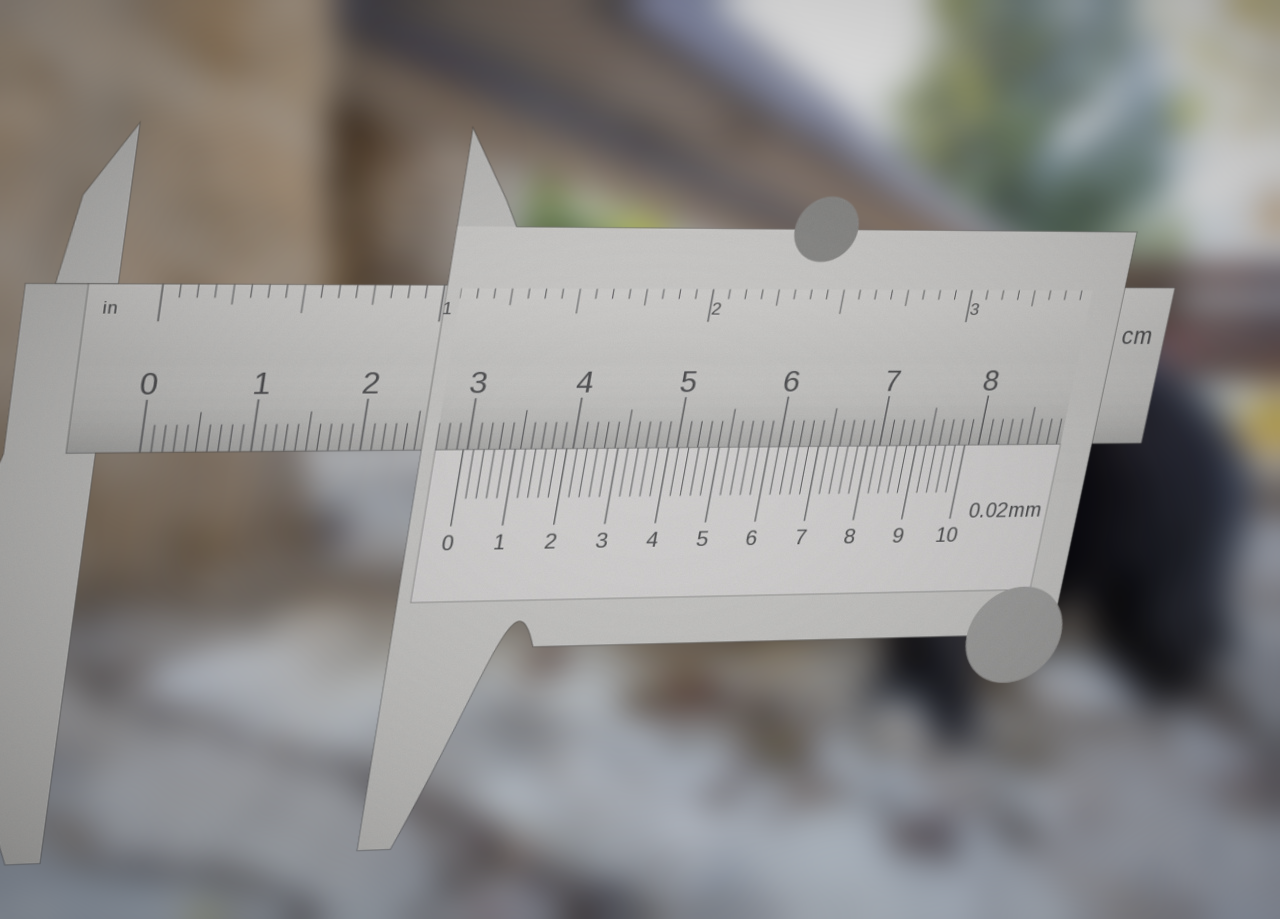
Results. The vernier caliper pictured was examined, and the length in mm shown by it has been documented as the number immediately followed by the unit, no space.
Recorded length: 29.6mm
